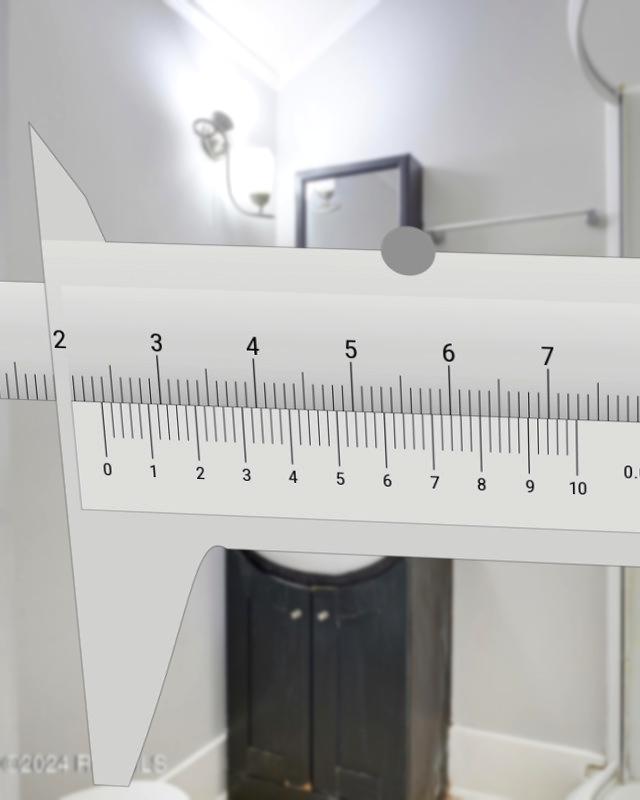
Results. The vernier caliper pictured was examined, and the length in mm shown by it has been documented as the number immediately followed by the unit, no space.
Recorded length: 23.8mm
